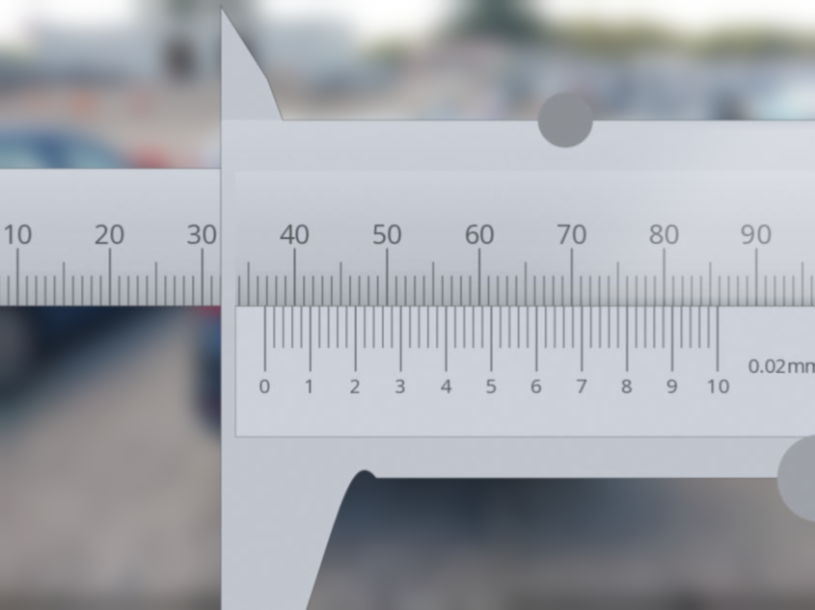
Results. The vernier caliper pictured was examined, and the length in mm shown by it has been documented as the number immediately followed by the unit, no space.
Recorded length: 36.8mm
